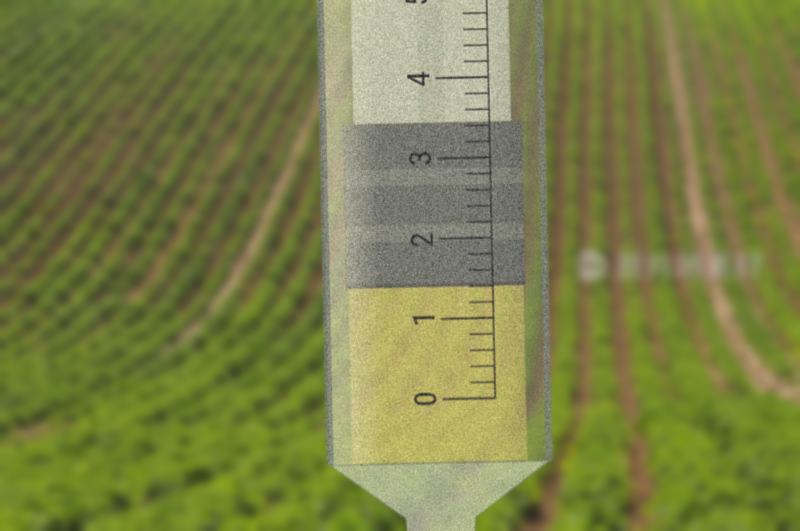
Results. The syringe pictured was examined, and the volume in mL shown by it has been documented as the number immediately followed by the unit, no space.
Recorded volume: 1.4mL
